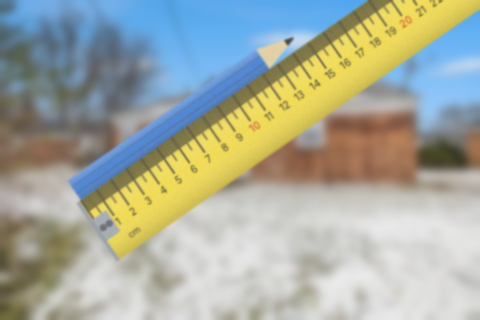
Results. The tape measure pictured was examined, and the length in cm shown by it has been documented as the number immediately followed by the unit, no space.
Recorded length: 14.5cm
